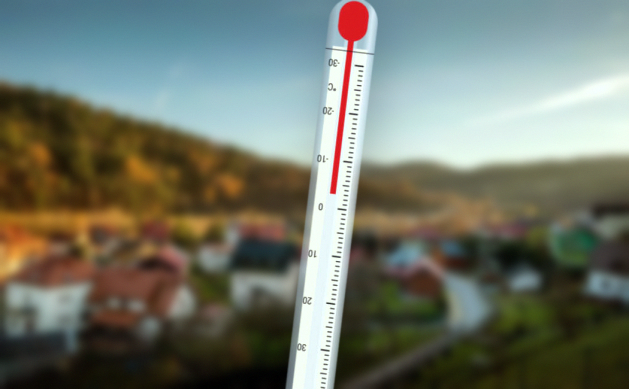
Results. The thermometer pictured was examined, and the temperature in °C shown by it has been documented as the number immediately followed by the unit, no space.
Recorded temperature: -3°C
